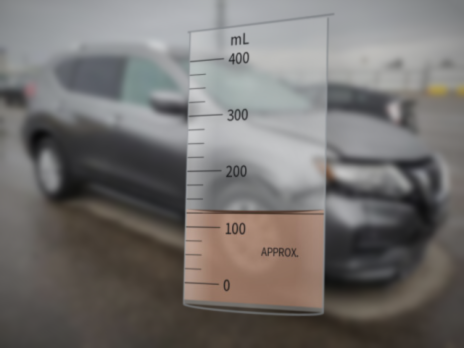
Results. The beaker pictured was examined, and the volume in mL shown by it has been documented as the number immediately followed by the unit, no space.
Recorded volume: 125mL
